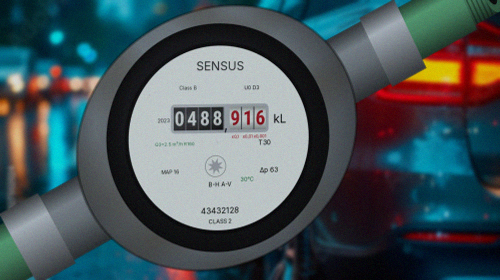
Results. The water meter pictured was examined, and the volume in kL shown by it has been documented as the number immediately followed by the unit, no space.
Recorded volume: 488.916kL
